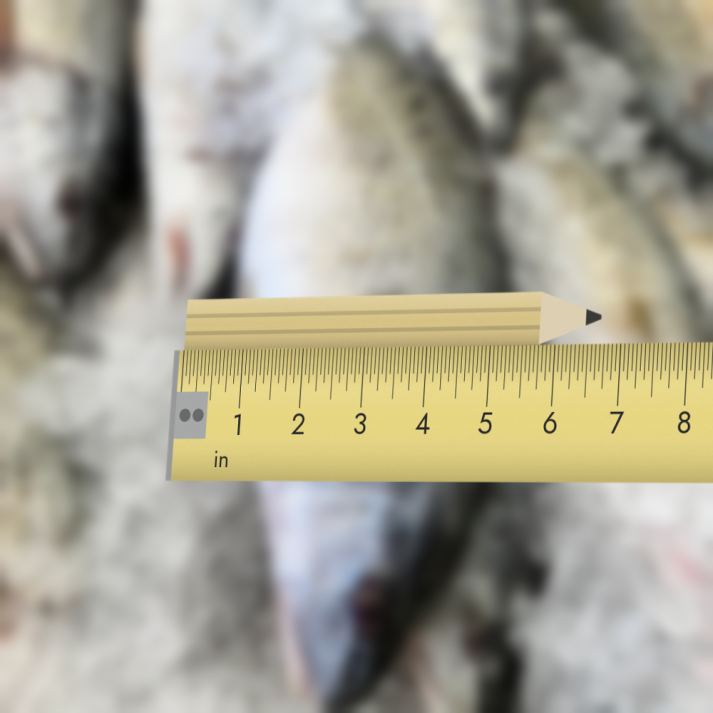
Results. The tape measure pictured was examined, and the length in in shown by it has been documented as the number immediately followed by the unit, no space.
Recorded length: 6.6875in
